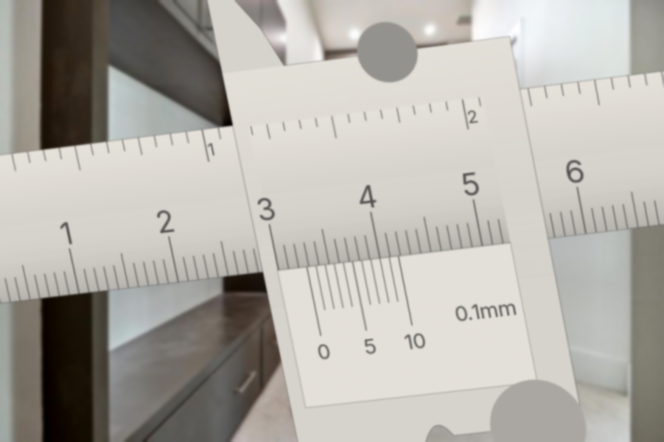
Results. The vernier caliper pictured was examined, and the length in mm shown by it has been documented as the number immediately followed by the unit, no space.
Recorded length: 32.8mm
